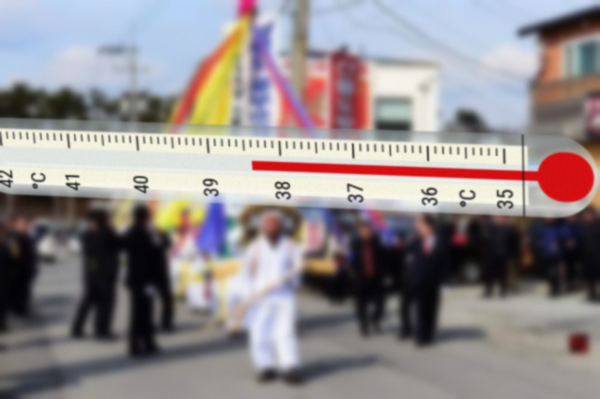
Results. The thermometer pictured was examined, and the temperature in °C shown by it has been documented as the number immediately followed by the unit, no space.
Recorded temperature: 38.4°C
